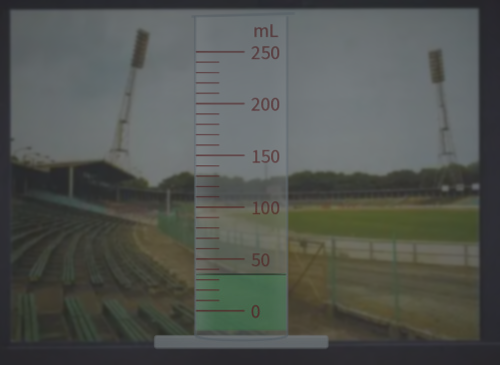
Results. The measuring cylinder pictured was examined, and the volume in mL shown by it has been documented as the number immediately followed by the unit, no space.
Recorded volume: 35mL
